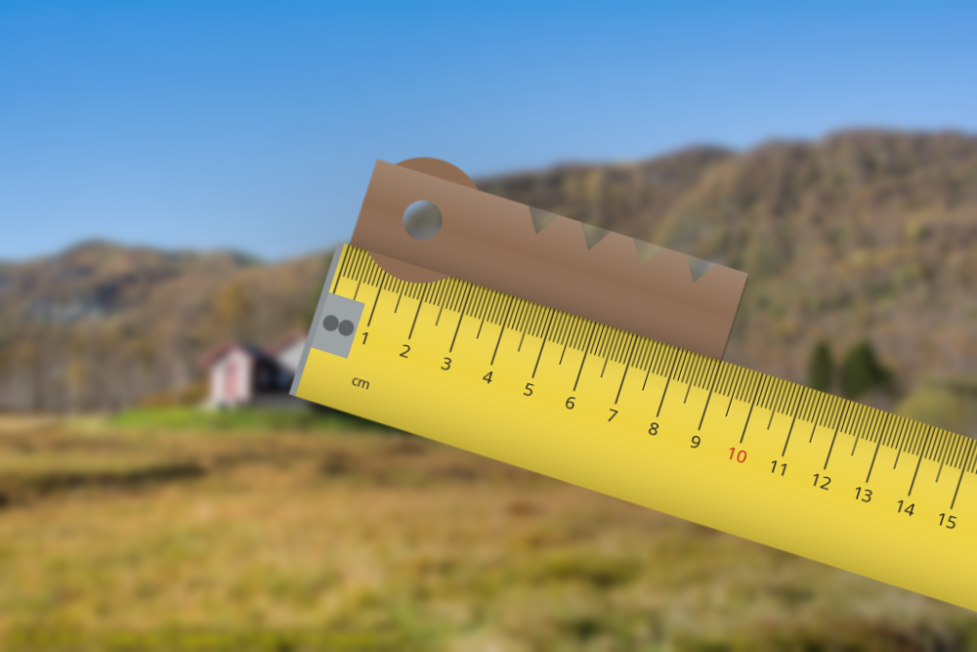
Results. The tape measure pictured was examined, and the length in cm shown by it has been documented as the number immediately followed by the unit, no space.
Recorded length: 9cm
